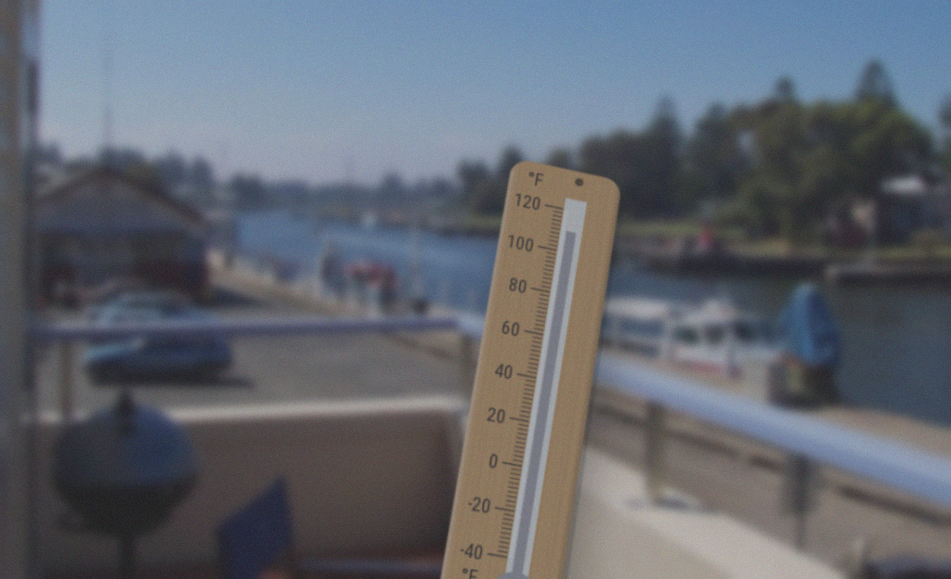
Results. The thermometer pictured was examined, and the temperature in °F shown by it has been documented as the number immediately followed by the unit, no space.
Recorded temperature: 110°F
